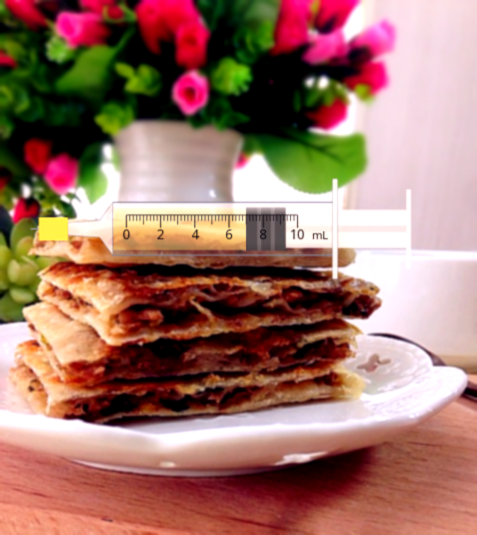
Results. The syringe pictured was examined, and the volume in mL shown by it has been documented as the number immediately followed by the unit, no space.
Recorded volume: 7mL
